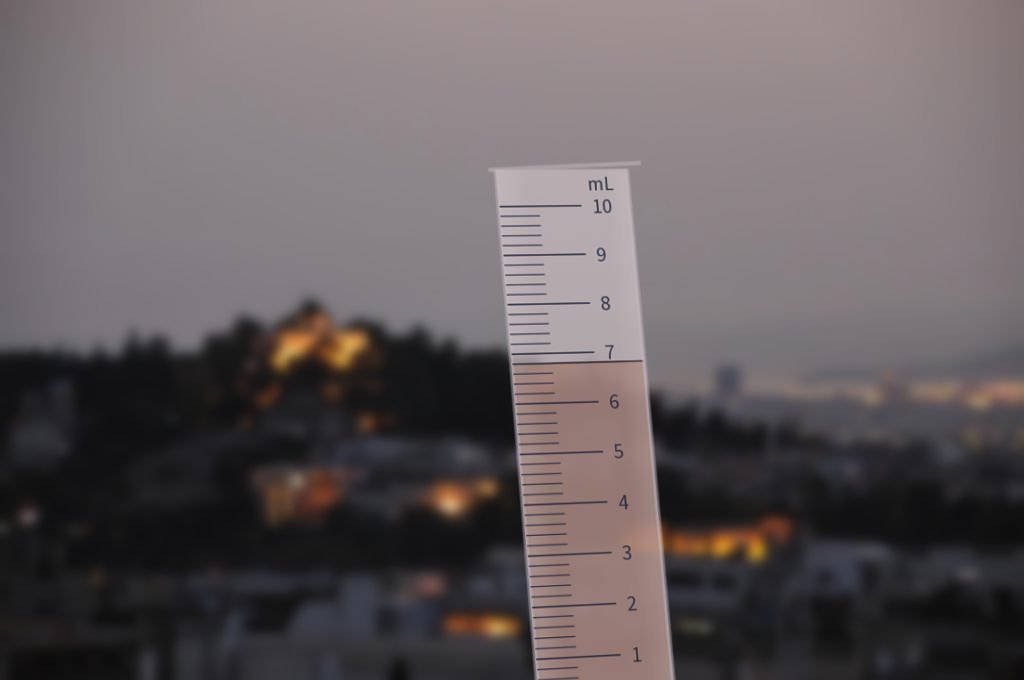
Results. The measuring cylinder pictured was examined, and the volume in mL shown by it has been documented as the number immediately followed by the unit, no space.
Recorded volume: 6.8mL
